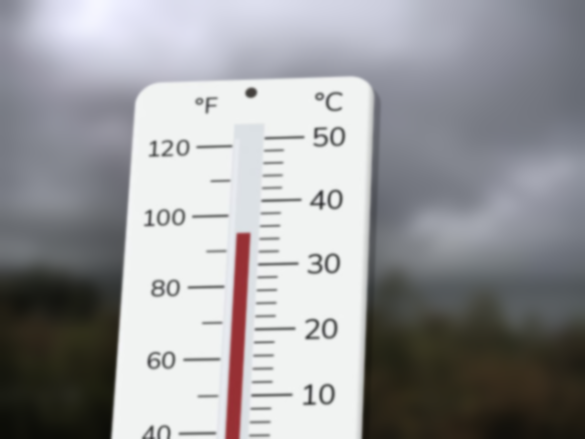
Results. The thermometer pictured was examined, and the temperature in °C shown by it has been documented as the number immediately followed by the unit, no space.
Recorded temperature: 35°C
